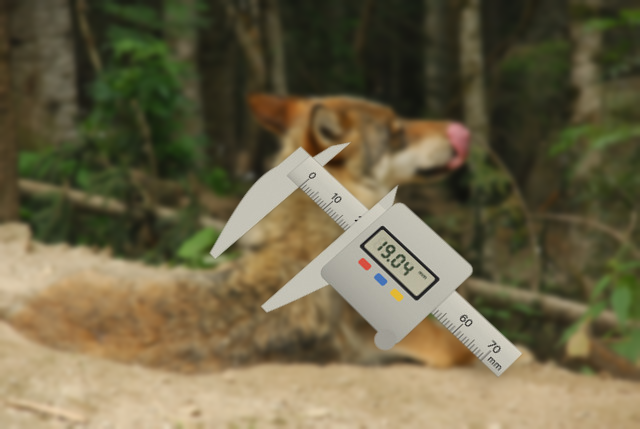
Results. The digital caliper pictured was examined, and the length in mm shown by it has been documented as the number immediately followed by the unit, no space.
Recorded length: 19.04mm
